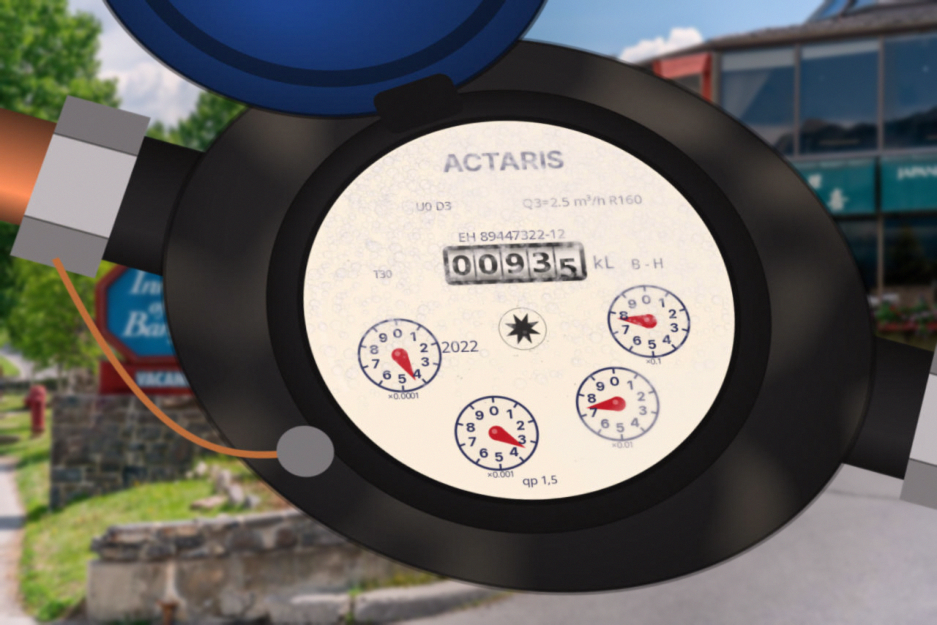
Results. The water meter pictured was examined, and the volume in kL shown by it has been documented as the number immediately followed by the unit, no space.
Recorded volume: 934.7734kL
